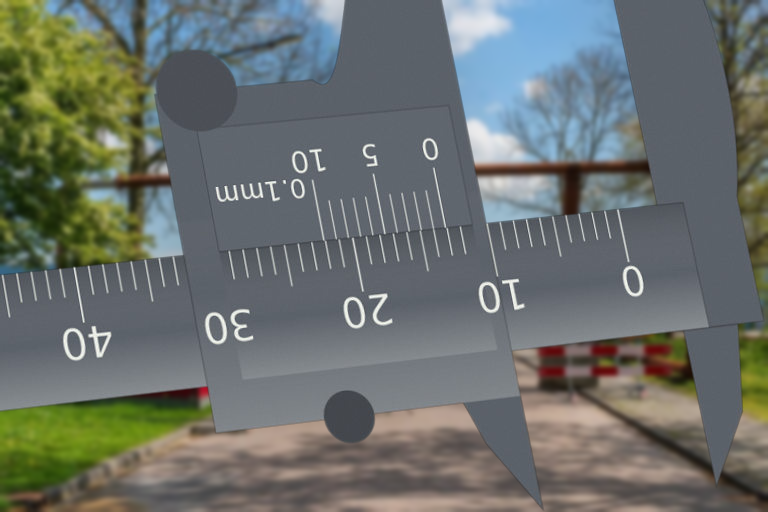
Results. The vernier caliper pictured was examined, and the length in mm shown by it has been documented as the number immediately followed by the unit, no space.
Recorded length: 13.1mm
